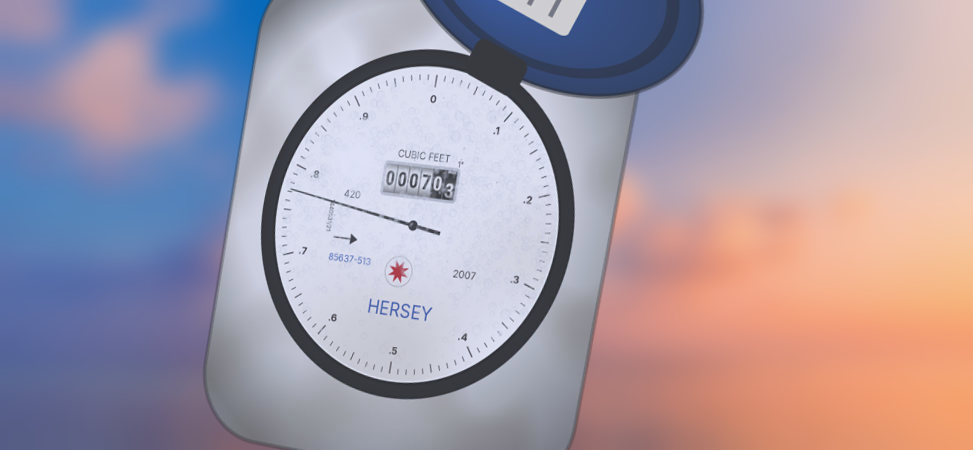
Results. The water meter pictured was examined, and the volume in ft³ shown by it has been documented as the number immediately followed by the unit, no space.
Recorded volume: 702.77ft³
